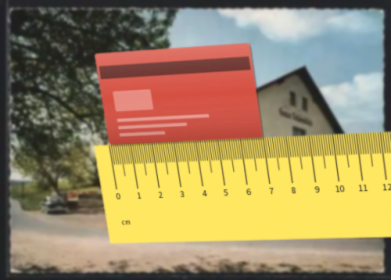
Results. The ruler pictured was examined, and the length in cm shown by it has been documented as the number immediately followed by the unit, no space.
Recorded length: 7cm
